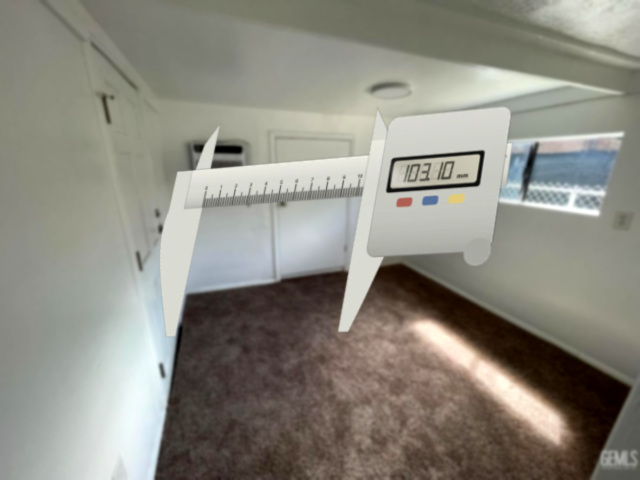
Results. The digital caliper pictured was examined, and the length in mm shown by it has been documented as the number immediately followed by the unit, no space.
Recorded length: 103.10mm
